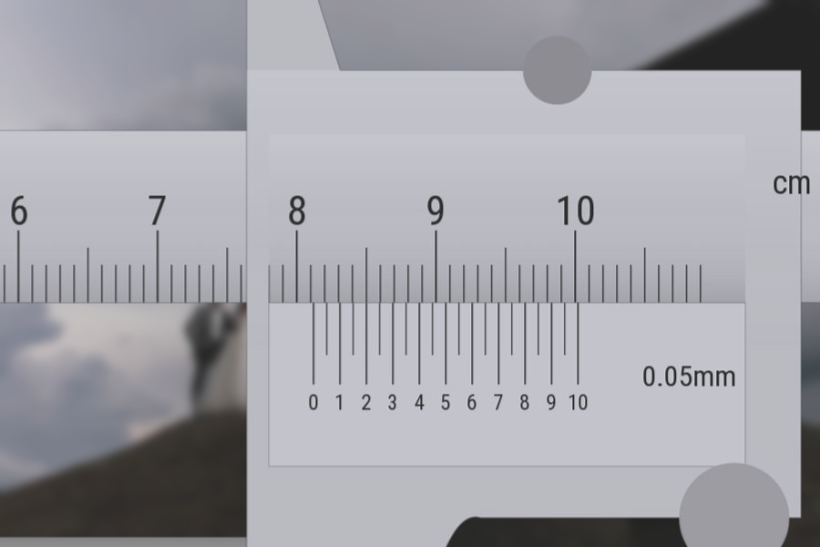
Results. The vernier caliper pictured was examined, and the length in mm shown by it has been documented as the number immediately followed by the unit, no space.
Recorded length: 81.2mm
